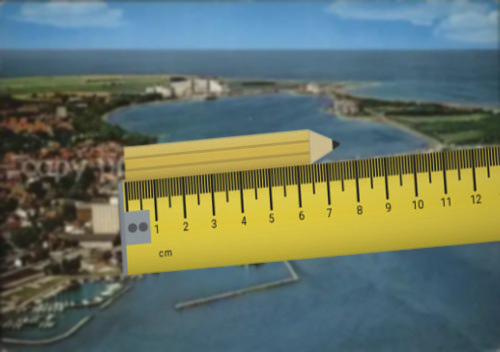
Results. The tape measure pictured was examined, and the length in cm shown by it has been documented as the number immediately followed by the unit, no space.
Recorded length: 7.5cm
